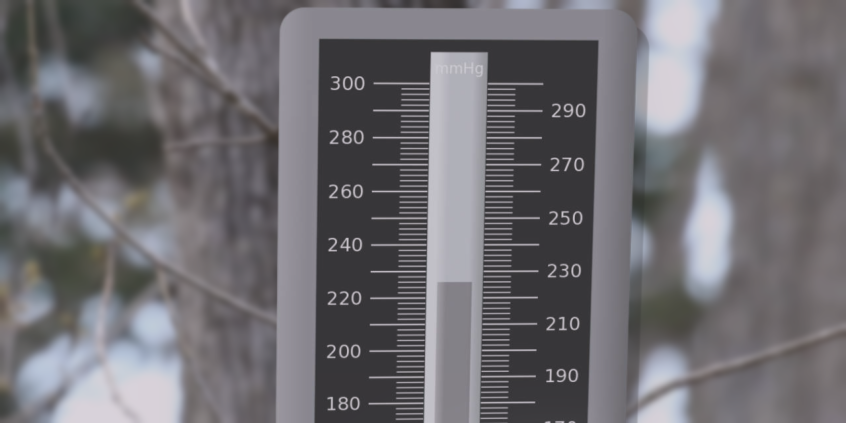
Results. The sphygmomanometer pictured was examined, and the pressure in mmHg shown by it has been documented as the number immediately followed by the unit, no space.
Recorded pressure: 226mmHg
